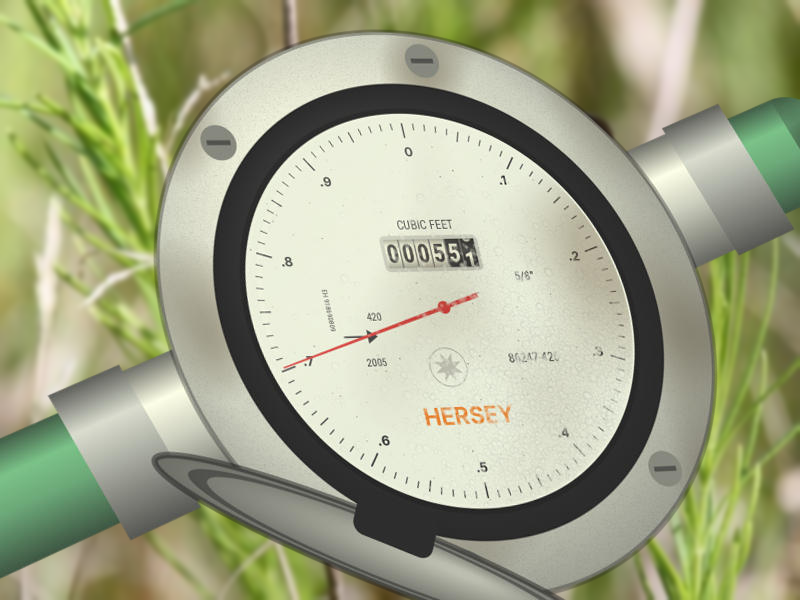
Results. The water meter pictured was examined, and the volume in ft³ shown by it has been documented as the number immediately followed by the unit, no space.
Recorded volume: 550.70ft³
